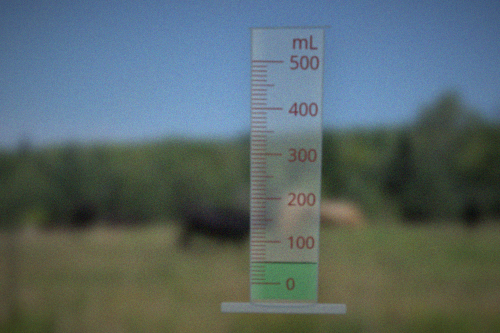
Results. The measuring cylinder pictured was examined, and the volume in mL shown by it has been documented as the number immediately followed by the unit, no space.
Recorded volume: 50mL
